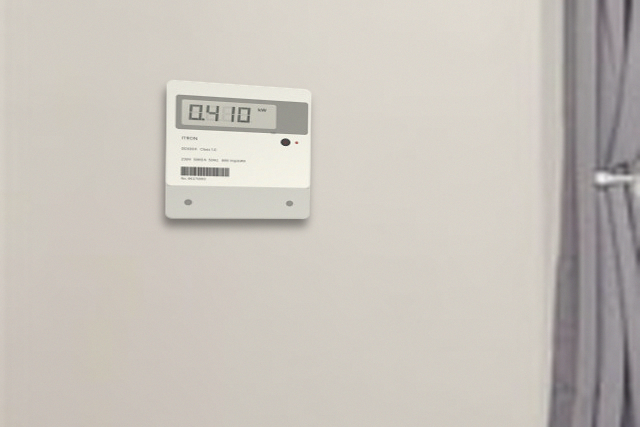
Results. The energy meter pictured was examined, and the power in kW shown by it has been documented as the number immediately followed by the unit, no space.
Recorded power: 0.410kW
